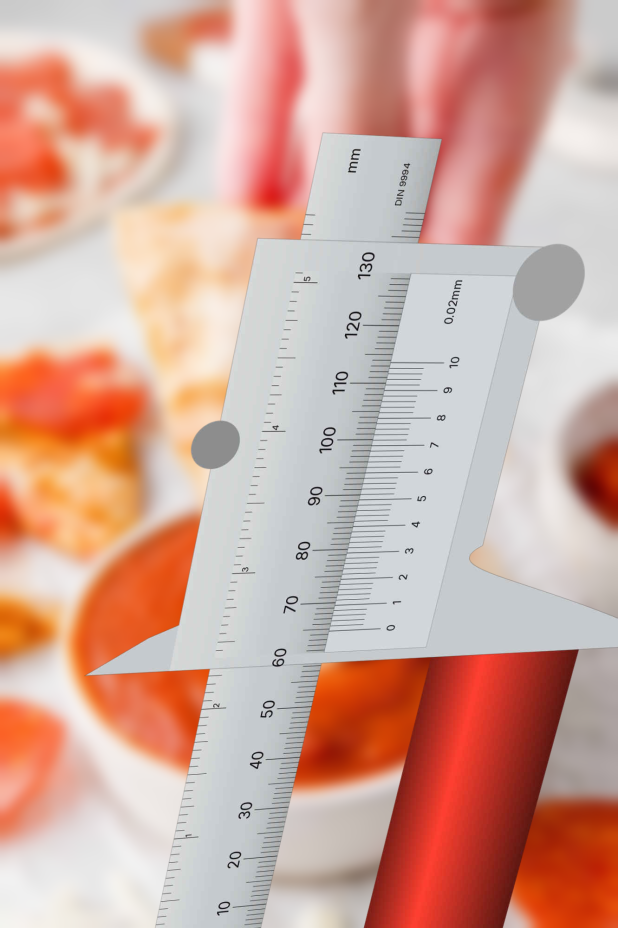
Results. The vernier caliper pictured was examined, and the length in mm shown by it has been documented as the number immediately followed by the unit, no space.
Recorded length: 64.6mm
